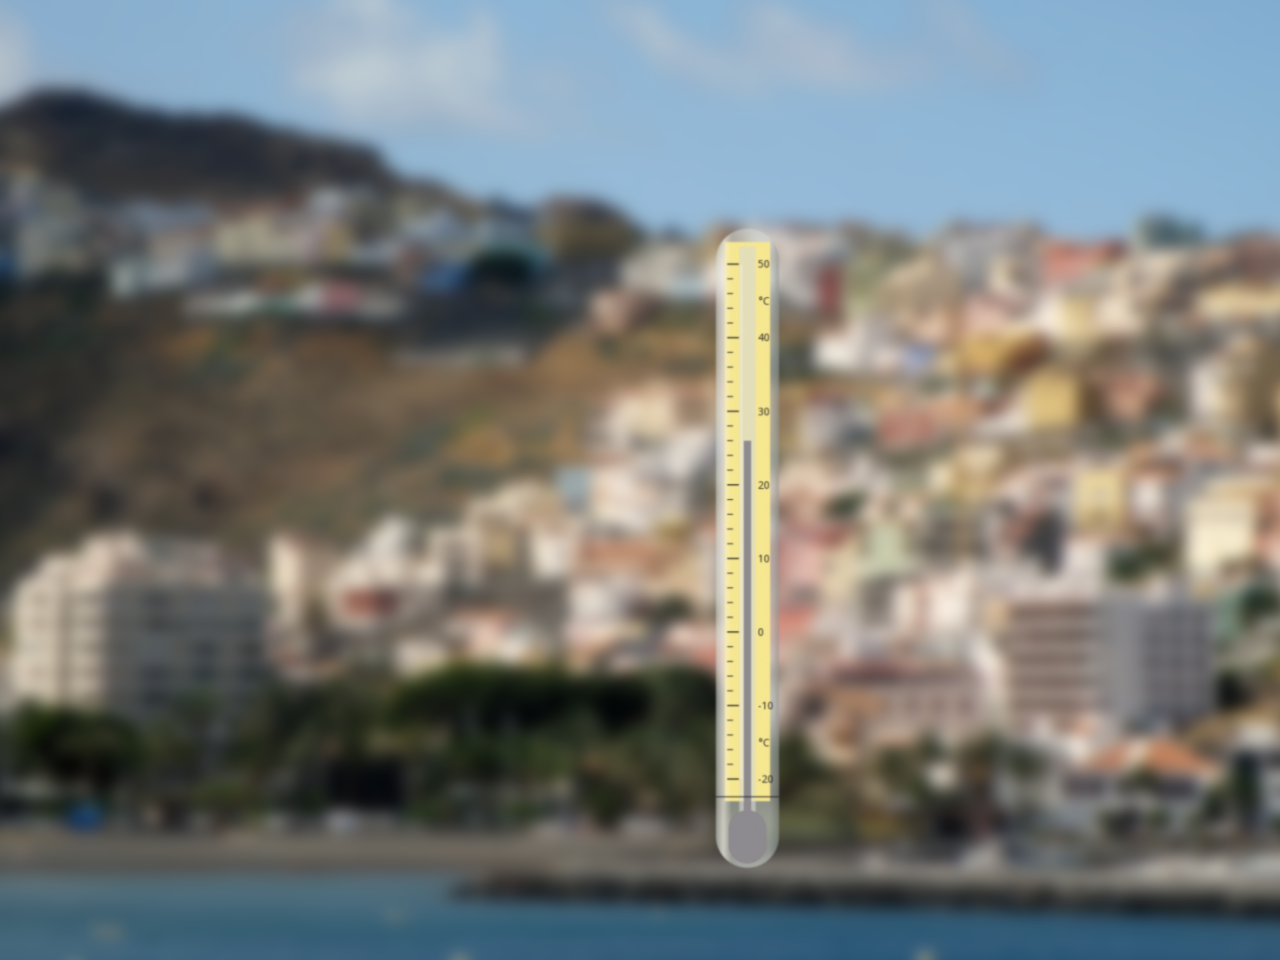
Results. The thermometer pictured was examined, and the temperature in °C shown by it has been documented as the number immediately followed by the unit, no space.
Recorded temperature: 26°C
